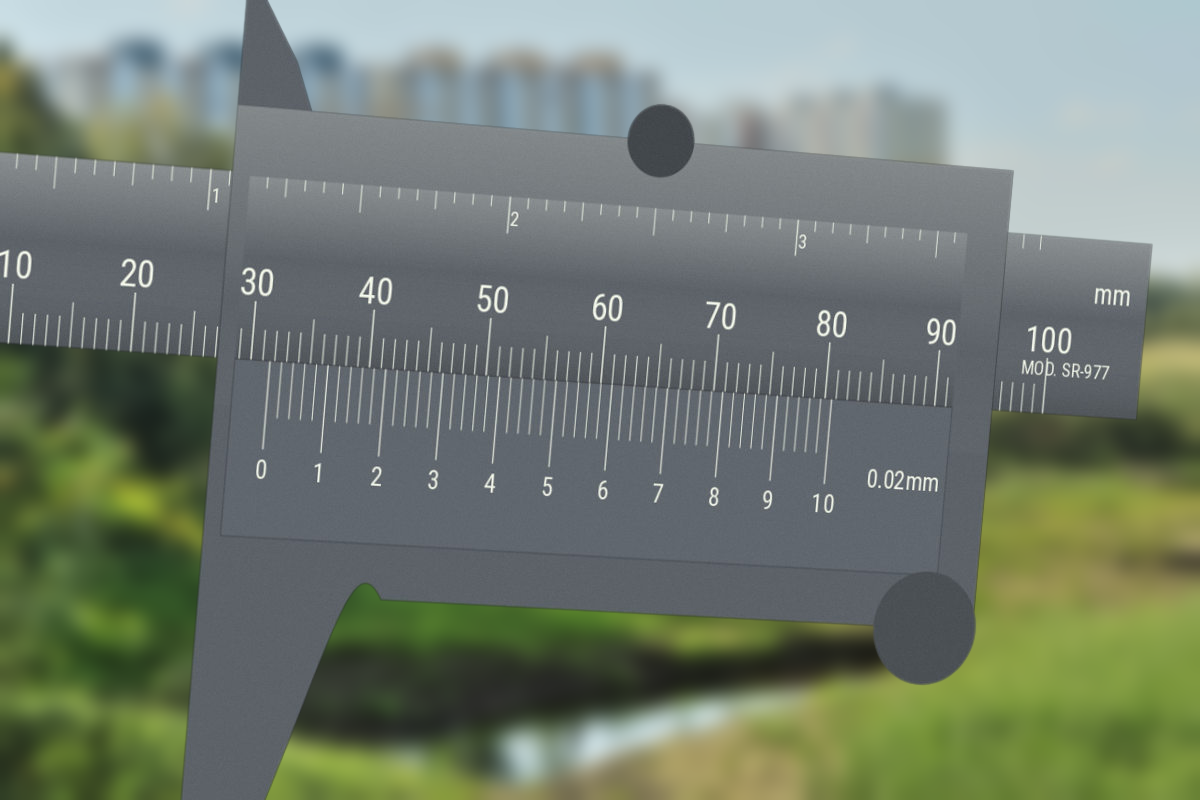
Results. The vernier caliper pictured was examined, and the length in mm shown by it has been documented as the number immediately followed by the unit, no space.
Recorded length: 31.6mm
